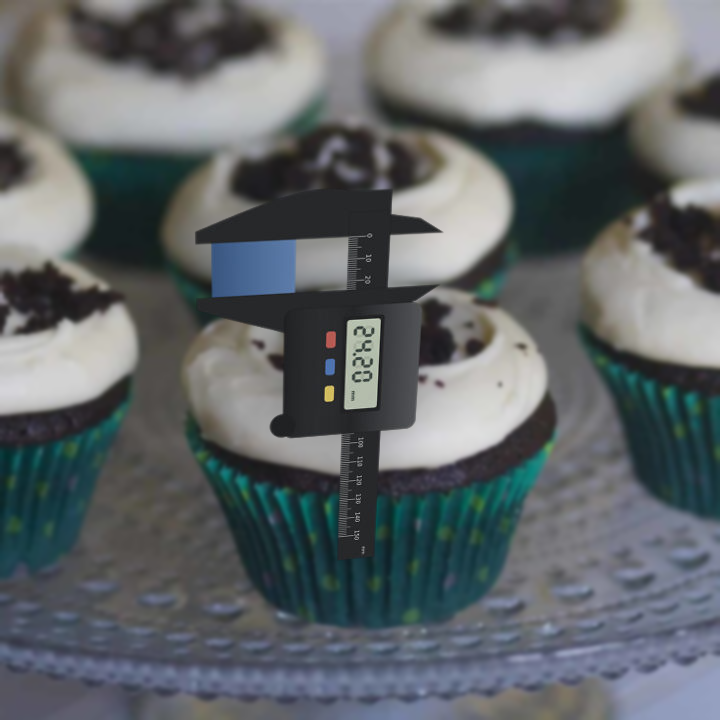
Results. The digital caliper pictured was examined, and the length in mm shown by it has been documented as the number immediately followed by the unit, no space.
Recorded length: 24.20mm
